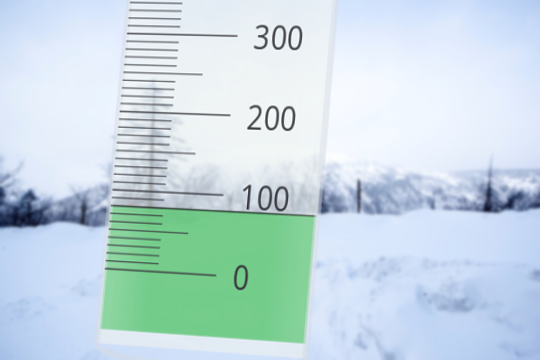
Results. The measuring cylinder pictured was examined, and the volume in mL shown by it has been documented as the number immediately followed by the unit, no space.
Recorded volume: 80mL
